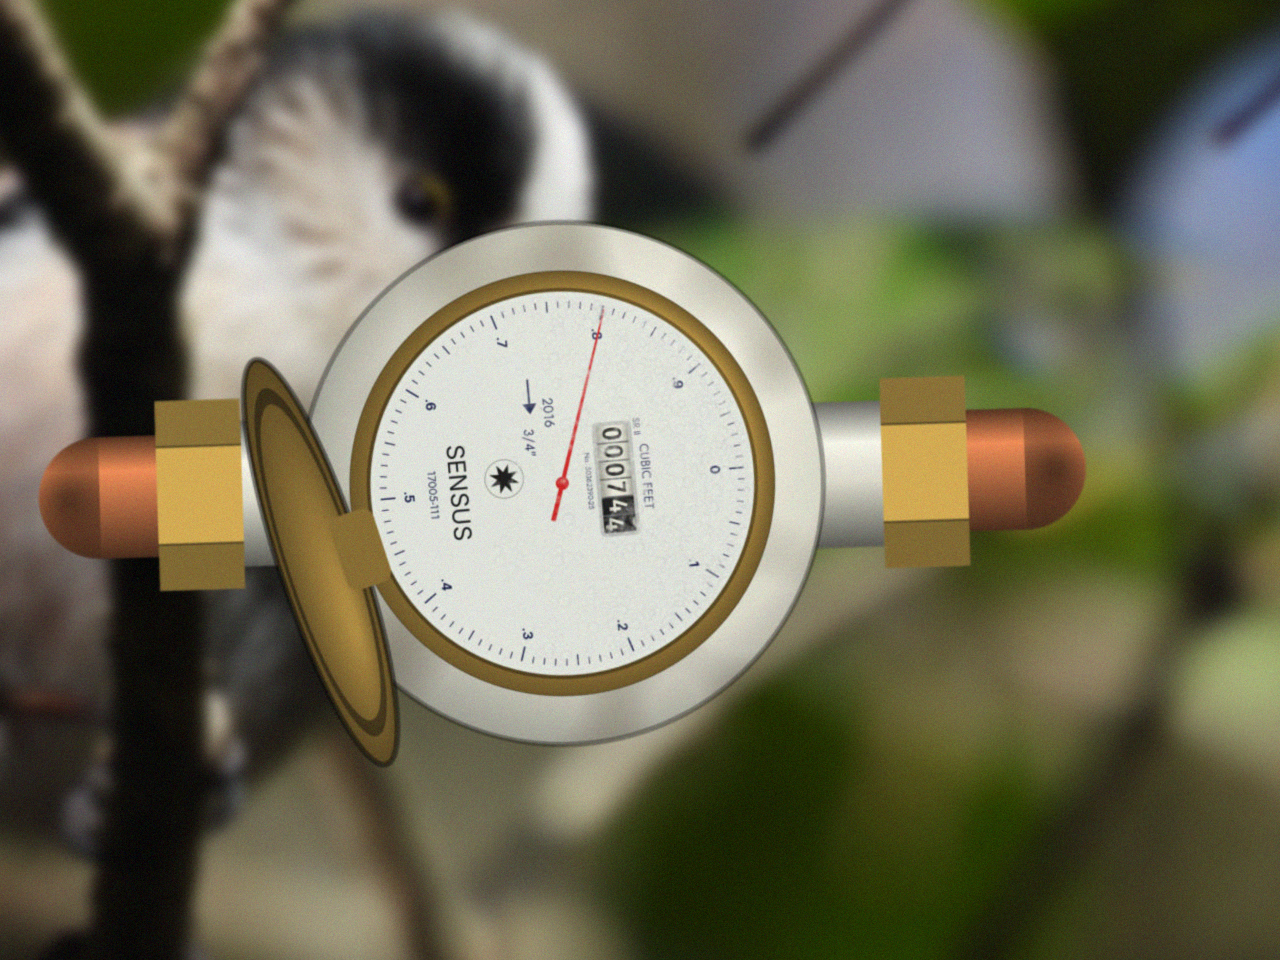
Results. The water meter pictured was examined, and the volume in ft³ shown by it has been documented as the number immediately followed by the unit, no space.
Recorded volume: 743.80ft³
